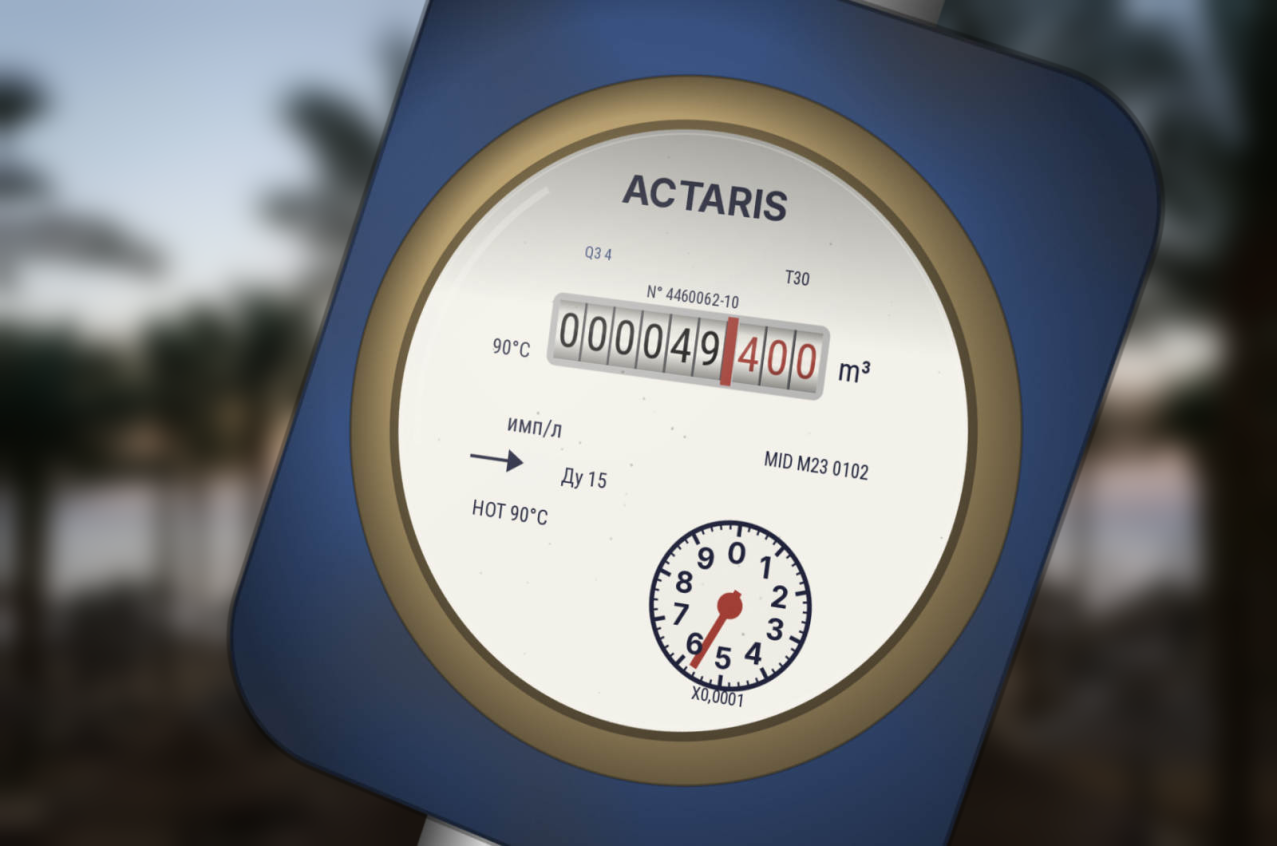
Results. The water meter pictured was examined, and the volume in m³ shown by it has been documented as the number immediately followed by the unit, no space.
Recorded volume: 49.4005m³
